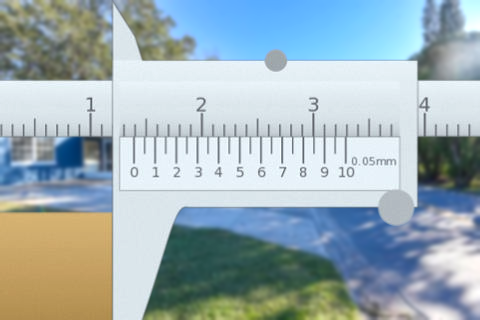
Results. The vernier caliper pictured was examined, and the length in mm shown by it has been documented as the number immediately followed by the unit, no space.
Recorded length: 13.9mm
